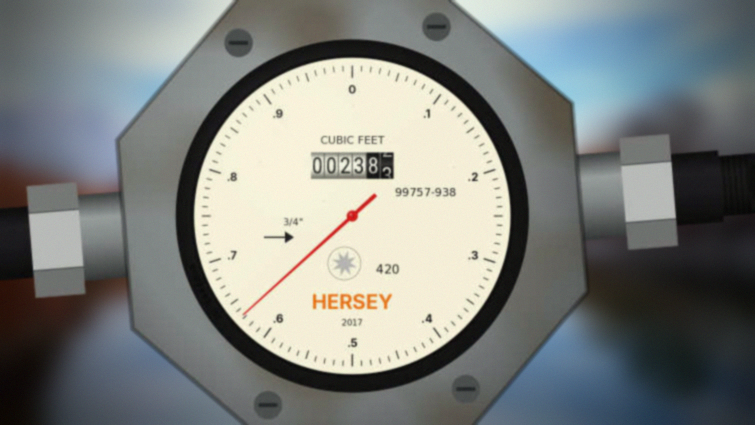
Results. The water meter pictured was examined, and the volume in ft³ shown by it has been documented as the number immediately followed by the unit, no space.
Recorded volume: 2382.63ft³
